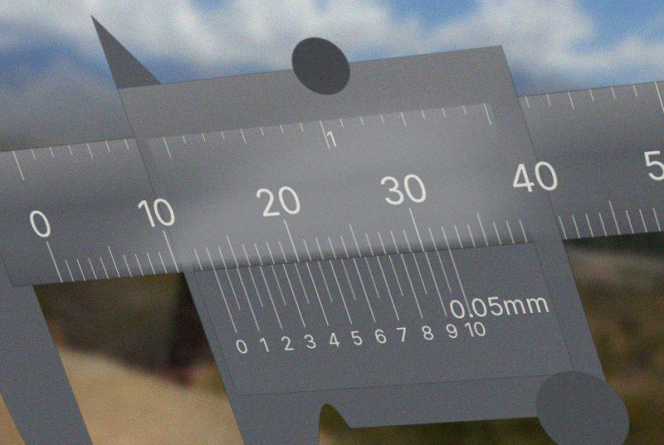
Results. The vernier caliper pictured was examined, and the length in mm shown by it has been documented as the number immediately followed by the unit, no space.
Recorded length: 13.0mm
